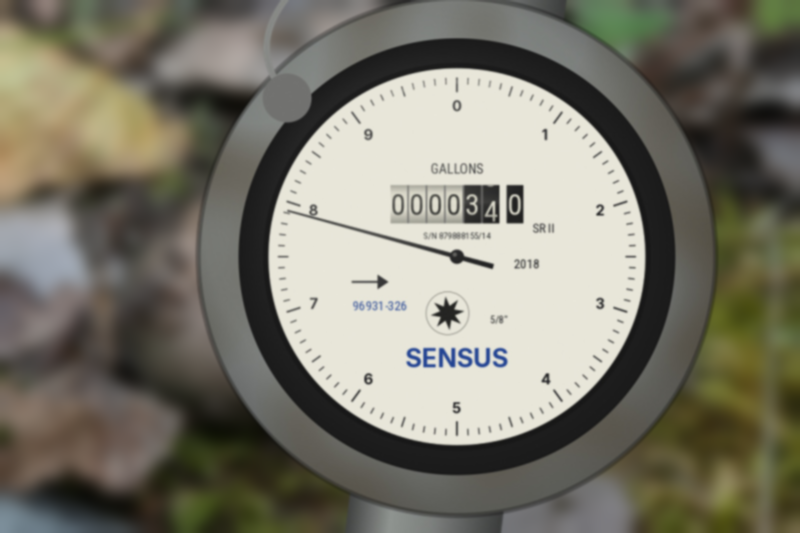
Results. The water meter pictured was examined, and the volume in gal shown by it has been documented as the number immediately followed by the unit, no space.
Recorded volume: 337.9gal
